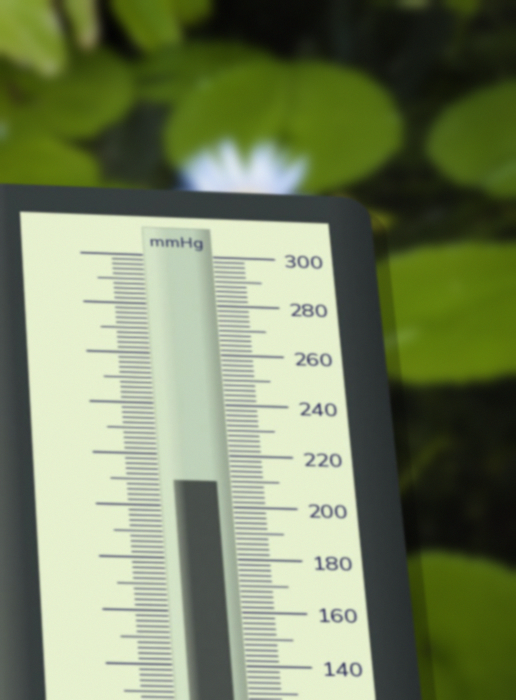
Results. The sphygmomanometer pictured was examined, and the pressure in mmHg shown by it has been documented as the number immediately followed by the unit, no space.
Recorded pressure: 210mmHg
